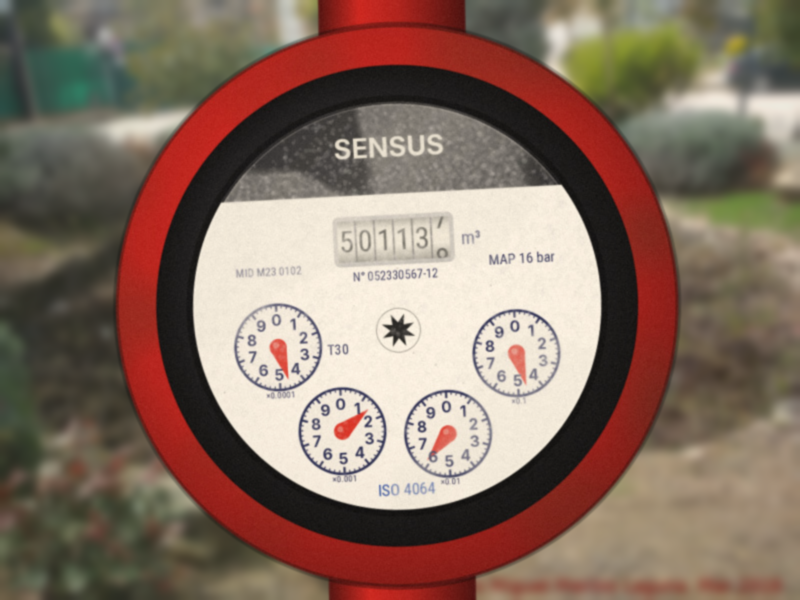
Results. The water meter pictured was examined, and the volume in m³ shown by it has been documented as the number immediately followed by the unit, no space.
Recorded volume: 501137.4614m³
